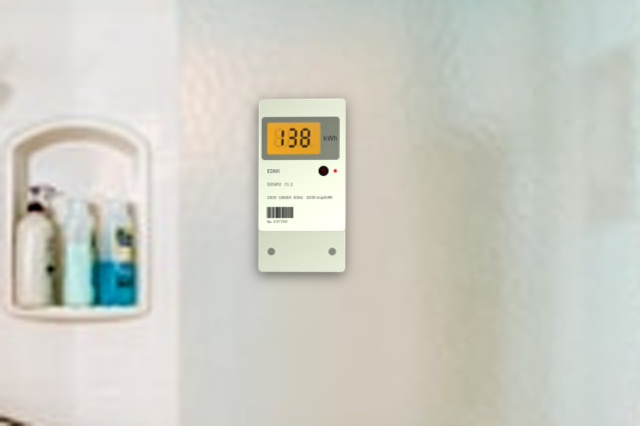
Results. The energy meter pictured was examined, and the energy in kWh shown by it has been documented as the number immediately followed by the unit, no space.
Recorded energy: 138kWh
